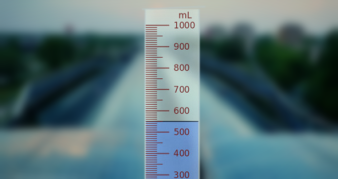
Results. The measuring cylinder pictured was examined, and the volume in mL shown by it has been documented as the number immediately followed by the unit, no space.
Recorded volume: 550mL
